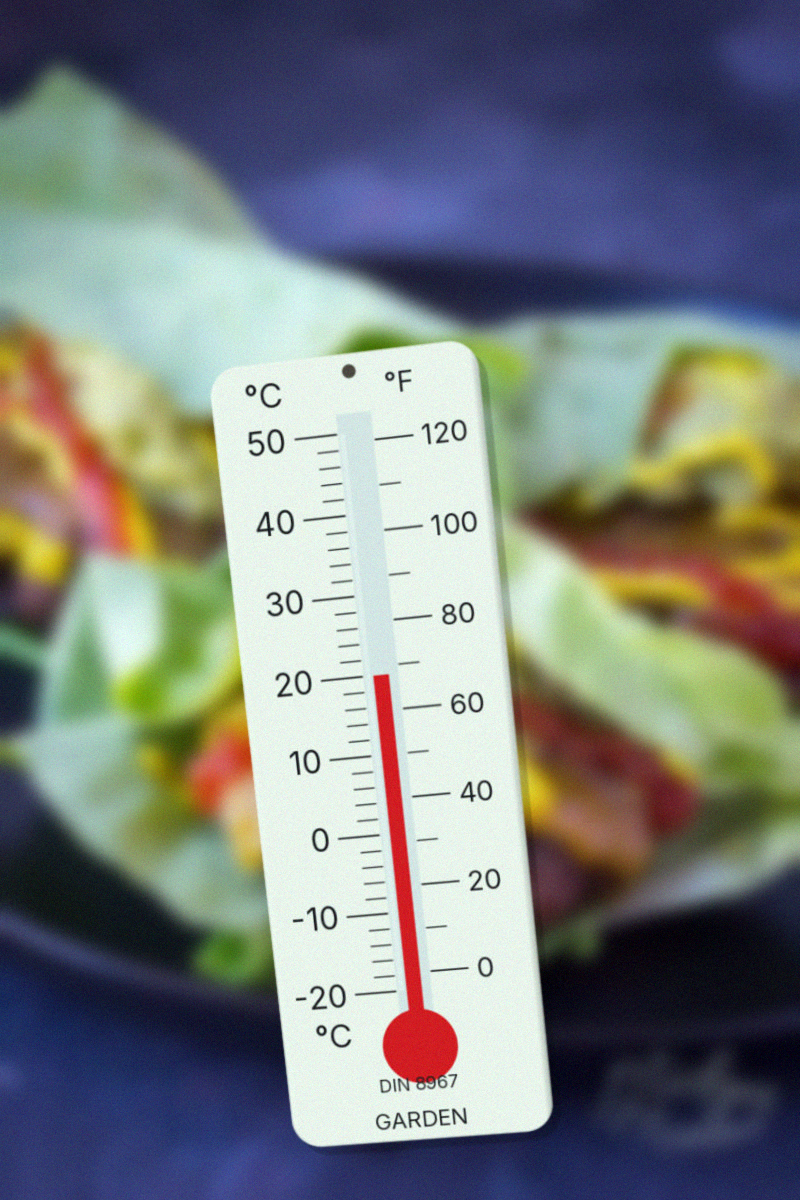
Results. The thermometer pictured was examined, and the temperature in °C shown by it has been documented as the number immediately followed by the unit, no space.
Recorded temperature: 20°C
